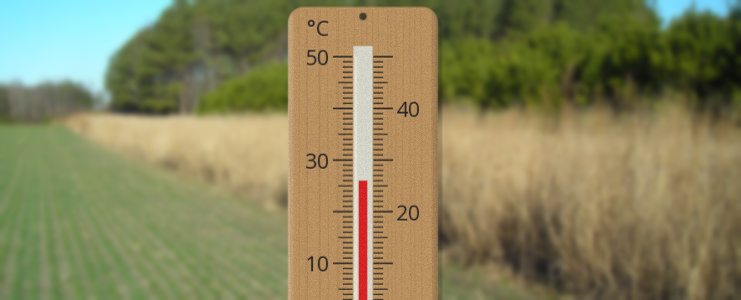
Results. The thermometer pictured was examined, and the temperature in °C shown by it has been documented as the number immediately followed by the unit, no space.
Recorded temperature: 26°C
